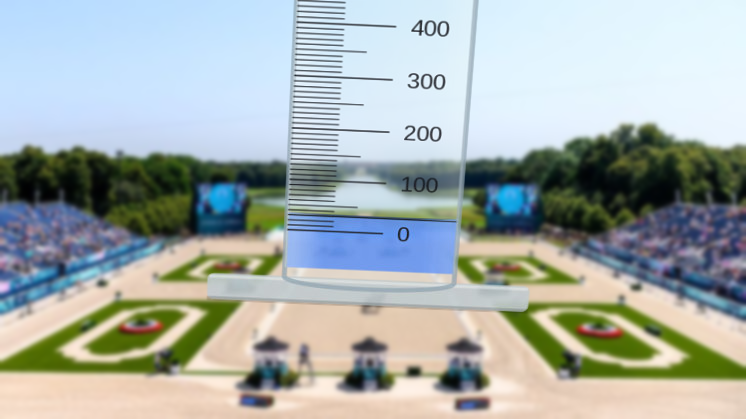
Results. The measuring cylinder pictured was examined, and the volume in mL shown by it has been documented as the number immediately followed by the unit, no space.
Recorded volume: 30mL
